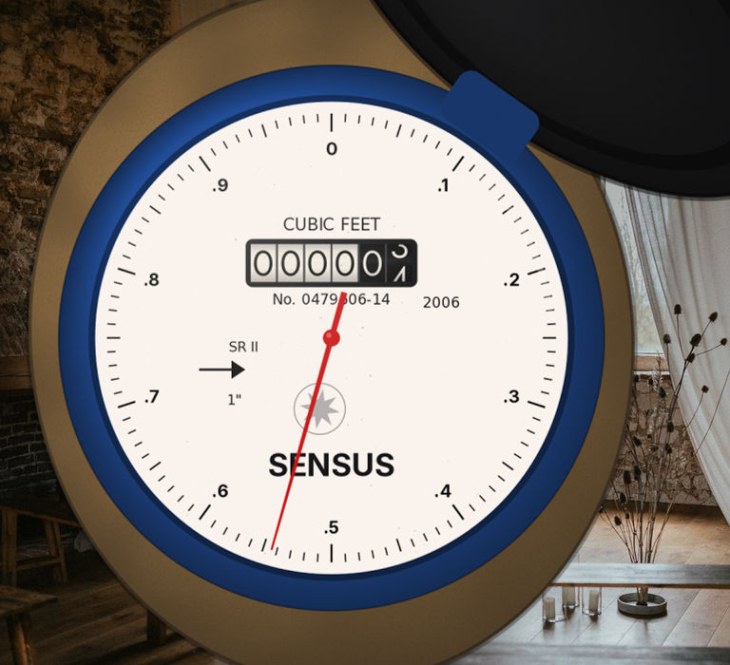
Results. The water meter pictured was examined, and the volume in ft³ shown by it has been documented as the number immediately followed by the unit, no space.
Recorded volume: 3.54ft³
